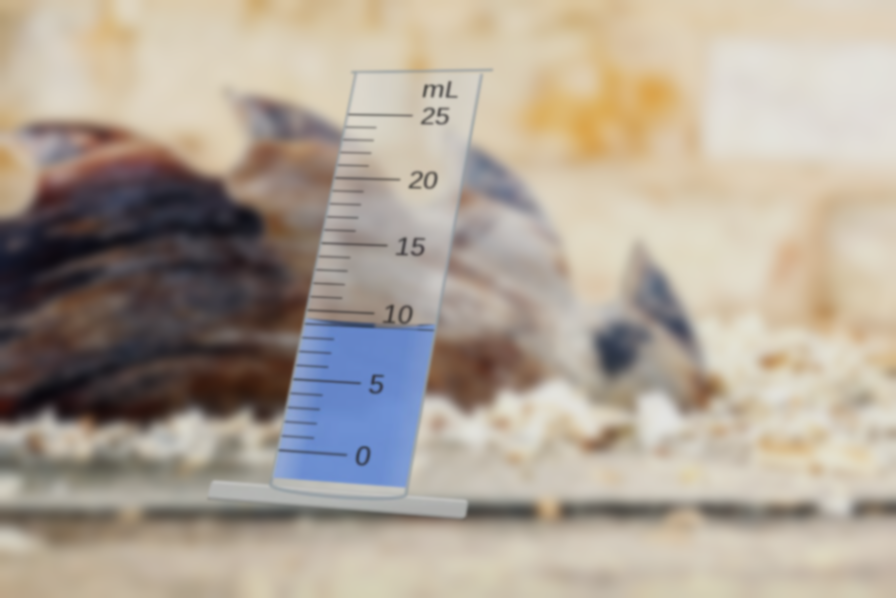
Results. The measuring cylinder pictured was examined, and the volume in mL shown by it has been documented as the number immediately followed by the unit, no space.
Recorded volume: 9mL
